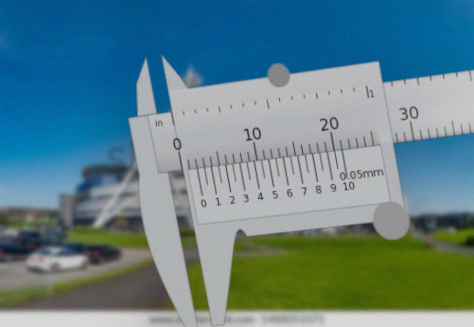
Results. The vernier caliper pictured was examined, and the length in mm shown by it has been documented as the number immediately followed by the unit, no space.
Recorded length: 2.0mm
